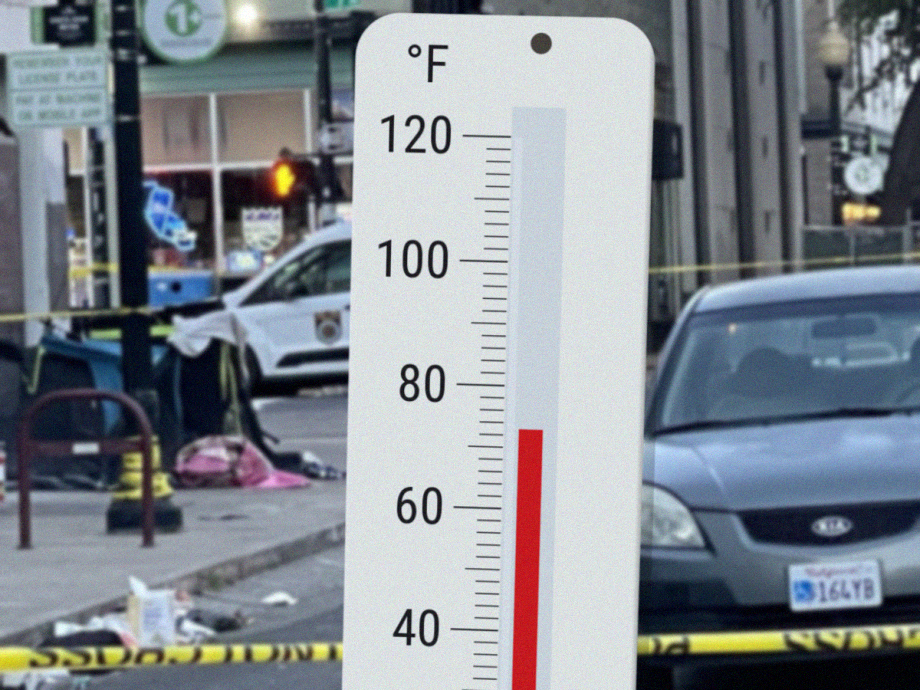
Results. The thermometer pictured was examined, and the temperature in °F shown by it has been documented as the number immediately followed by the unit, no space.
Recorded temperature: 73°F
